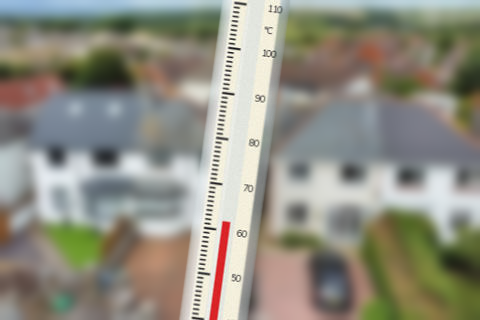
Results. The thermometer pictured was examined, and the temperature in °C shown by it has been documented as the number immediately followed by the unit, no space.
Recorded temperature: 62°C
